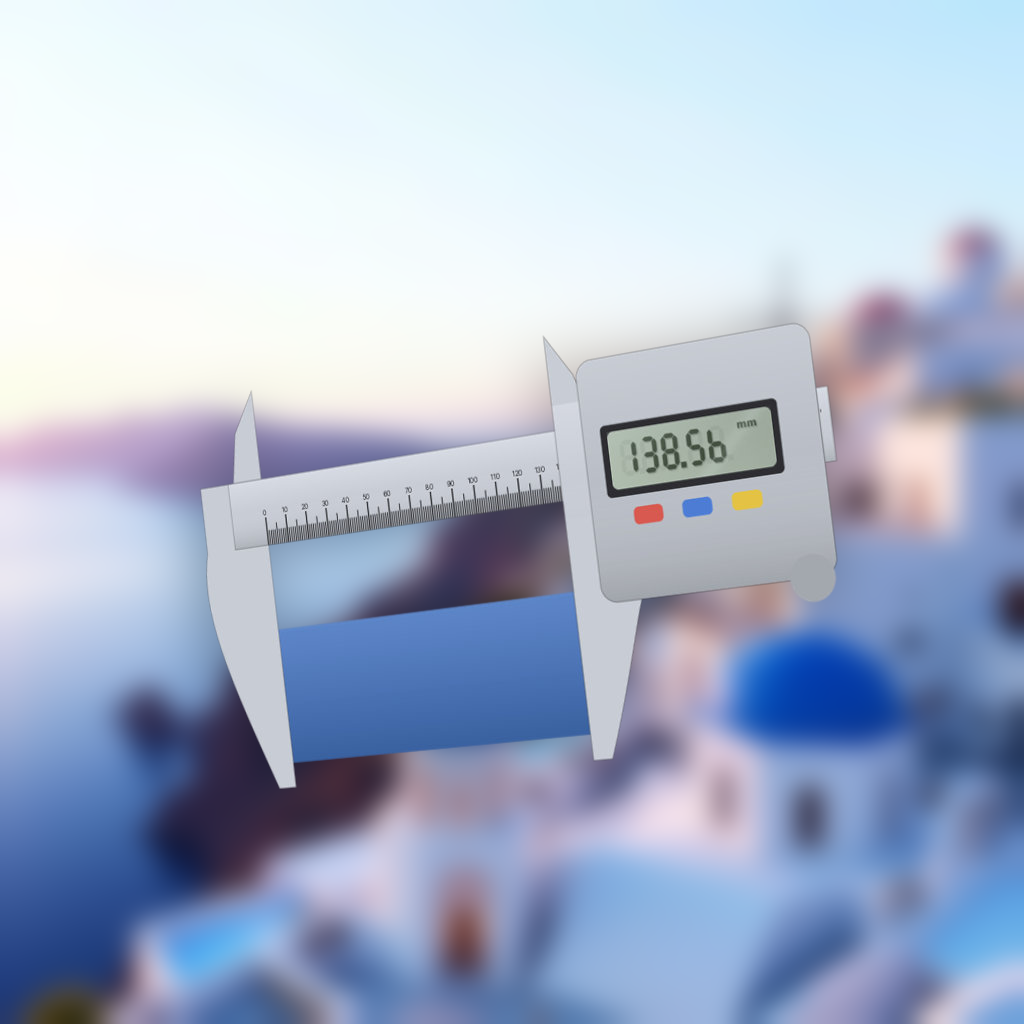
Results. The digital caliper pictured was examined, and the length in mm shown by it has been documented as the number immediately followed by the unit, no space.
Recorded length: 138.56mm
